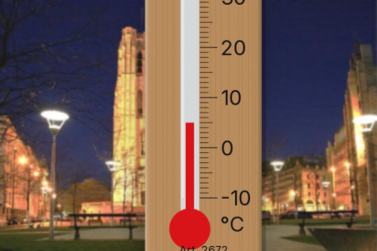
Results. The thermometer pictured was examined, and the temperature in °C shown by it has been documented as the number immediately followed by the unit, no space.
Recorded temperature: 5°C
